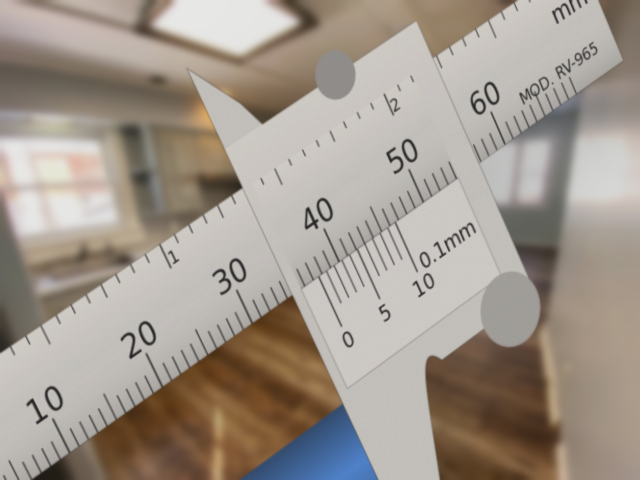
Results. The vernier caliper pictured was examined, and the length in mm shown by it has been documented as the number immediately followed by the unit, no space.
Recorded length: 37.6mm
